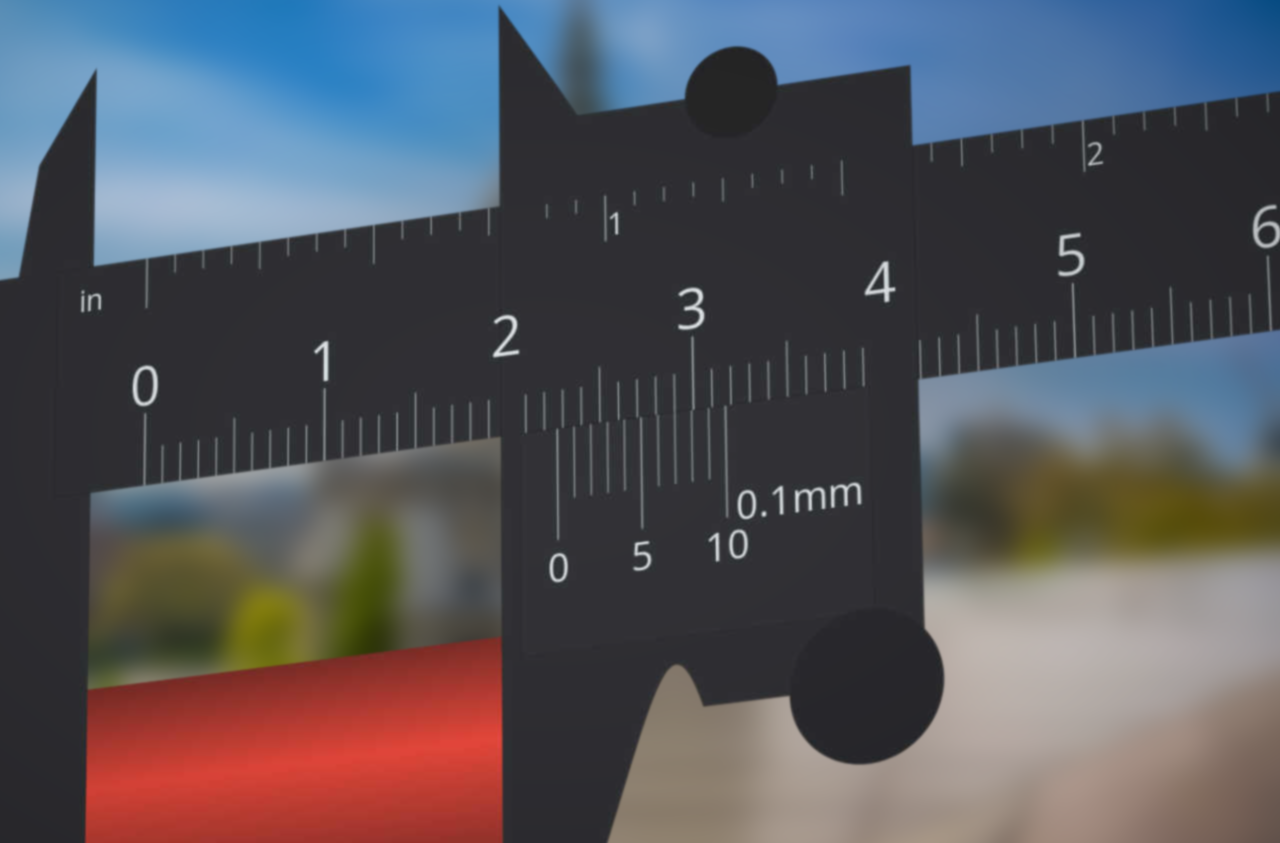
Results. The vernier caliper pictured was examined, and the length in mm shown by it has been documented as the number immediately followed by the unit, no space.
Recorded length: 22.7mm
